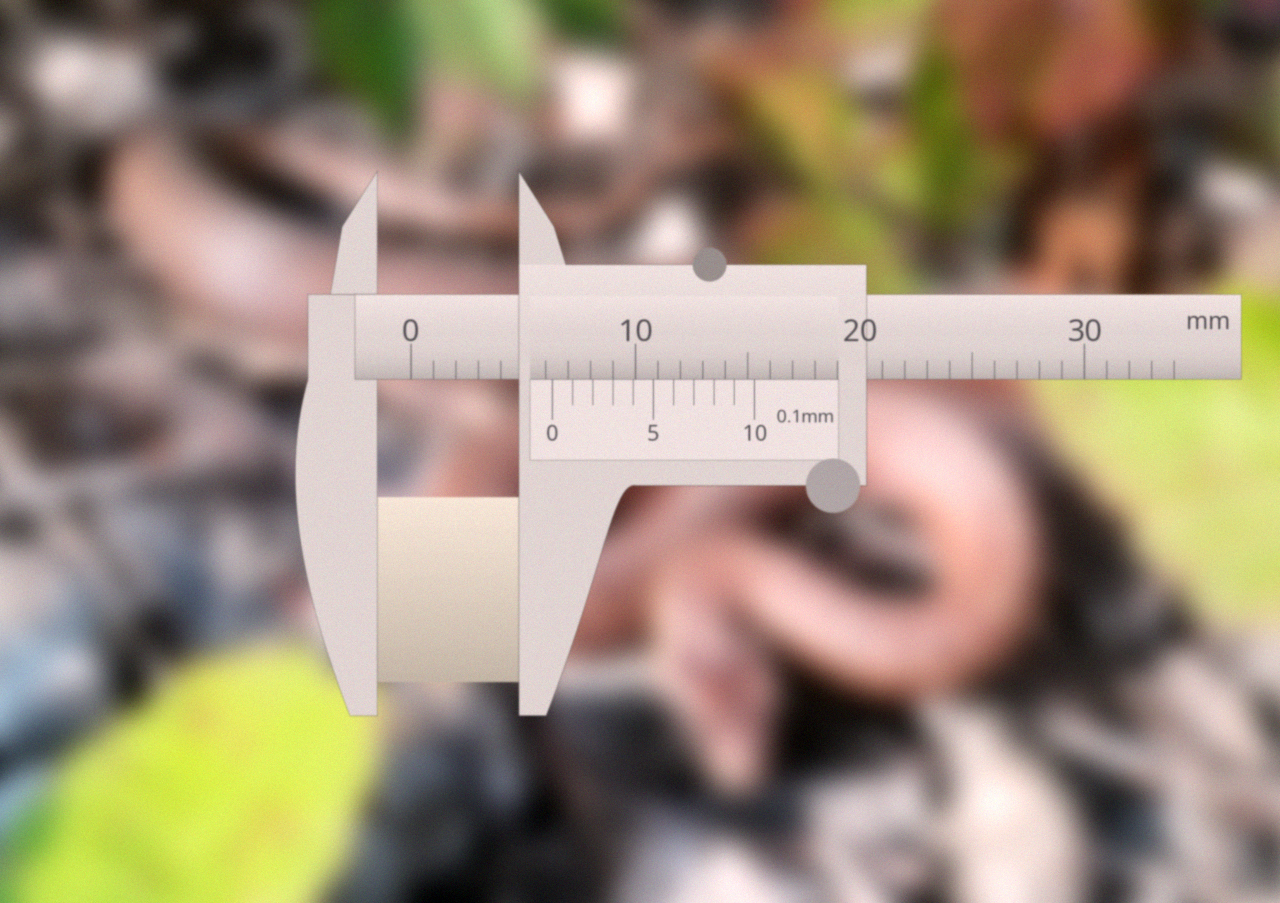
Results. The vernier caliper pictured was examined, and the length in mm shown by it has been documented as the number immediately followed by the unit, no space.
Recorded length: 6.3mm
